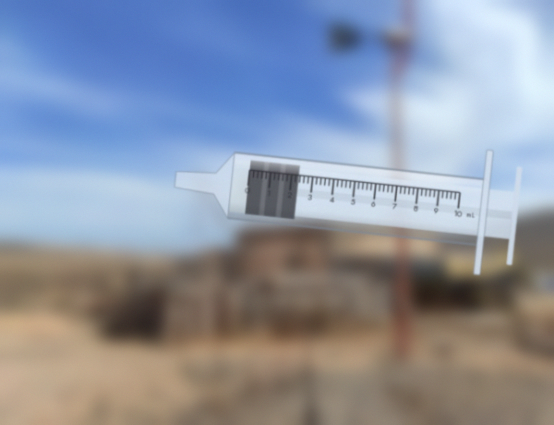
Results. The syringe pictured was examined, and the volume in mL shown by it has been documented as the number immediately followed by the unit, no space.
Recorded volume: 0mL
